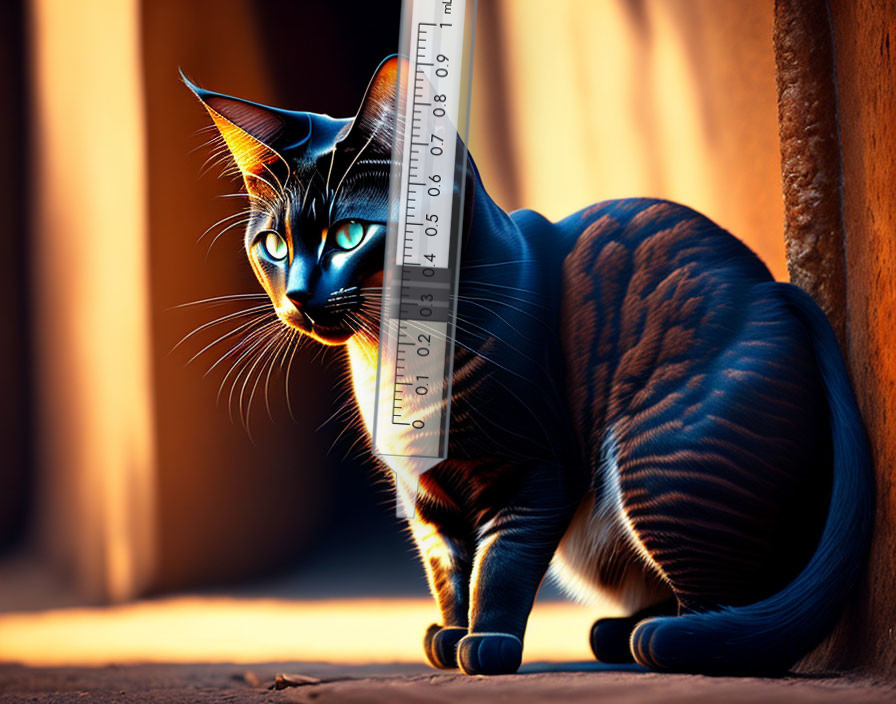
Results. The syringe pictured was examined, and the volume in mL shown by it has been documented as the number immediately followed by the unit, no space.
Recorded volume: 0.26mL
